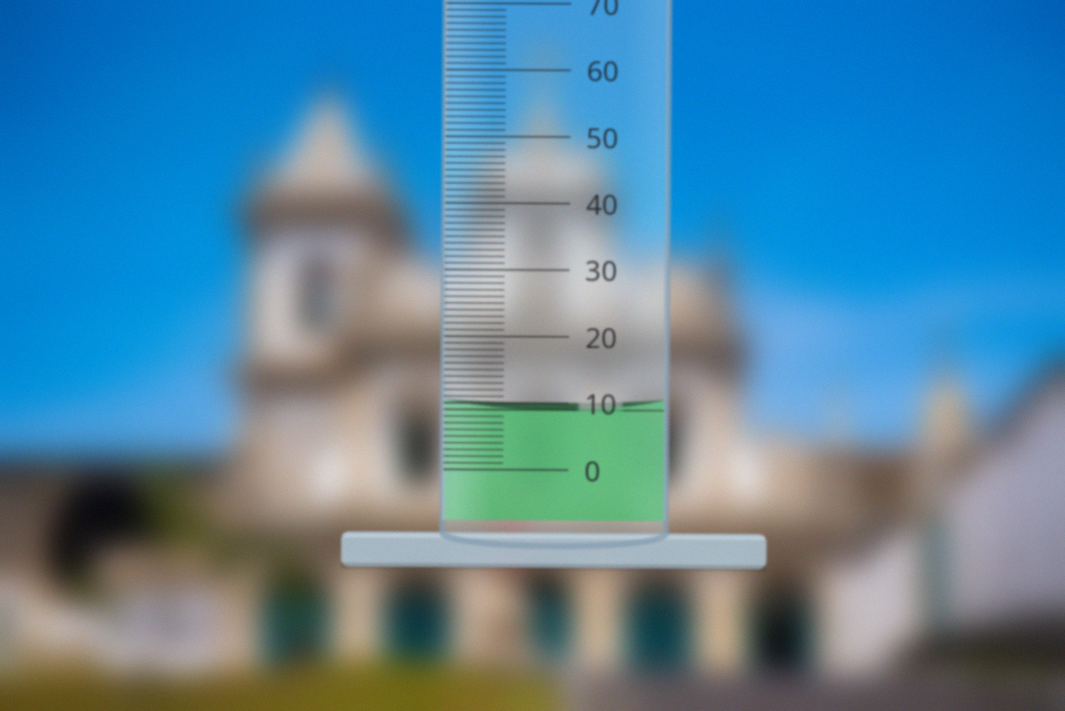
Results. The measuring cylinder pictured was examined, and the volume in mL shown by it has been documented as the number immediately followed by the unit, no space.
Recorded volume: 9mL
